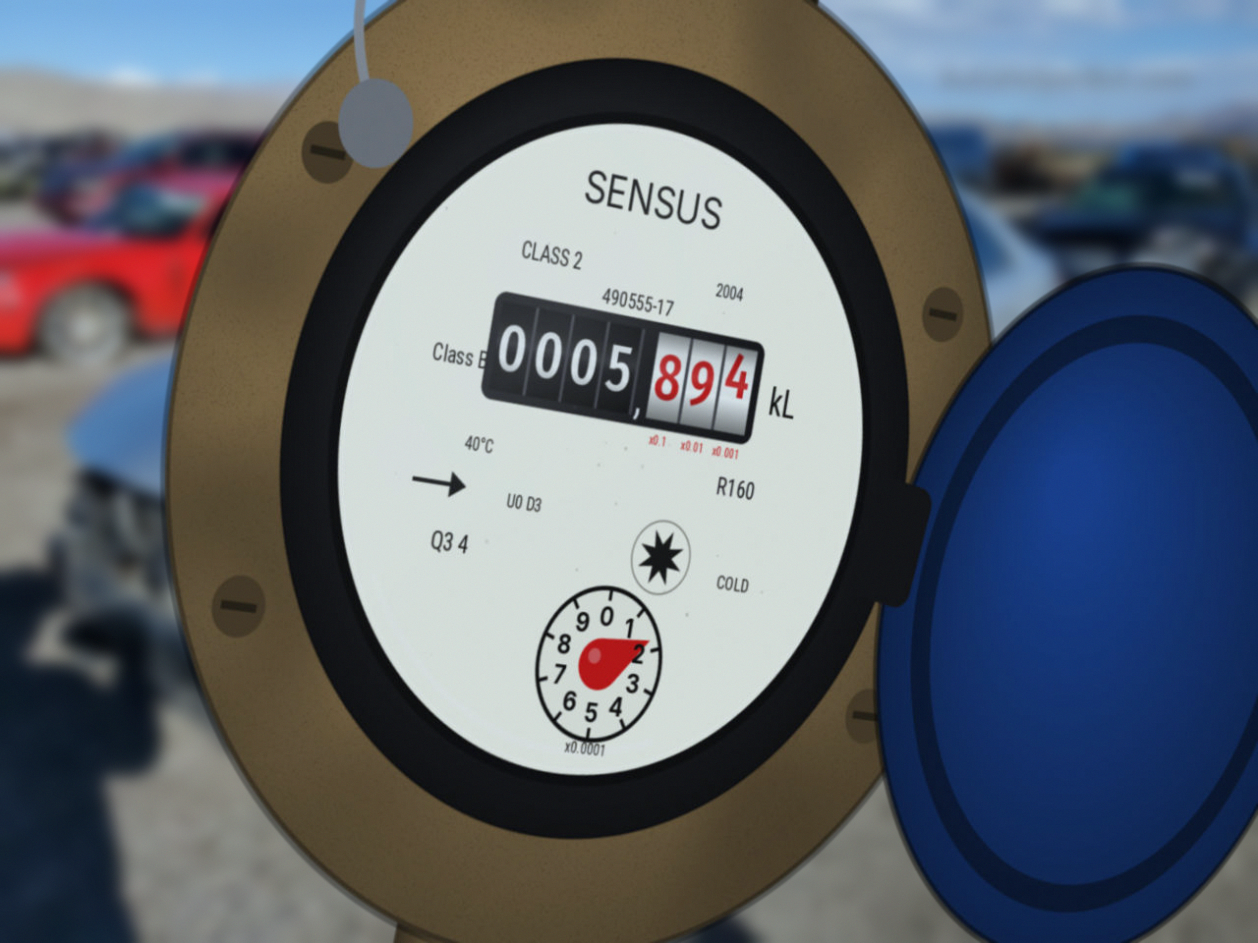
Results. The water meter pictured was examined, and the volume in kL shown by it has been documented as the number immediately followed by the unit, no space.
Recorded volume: 5.8941kL
